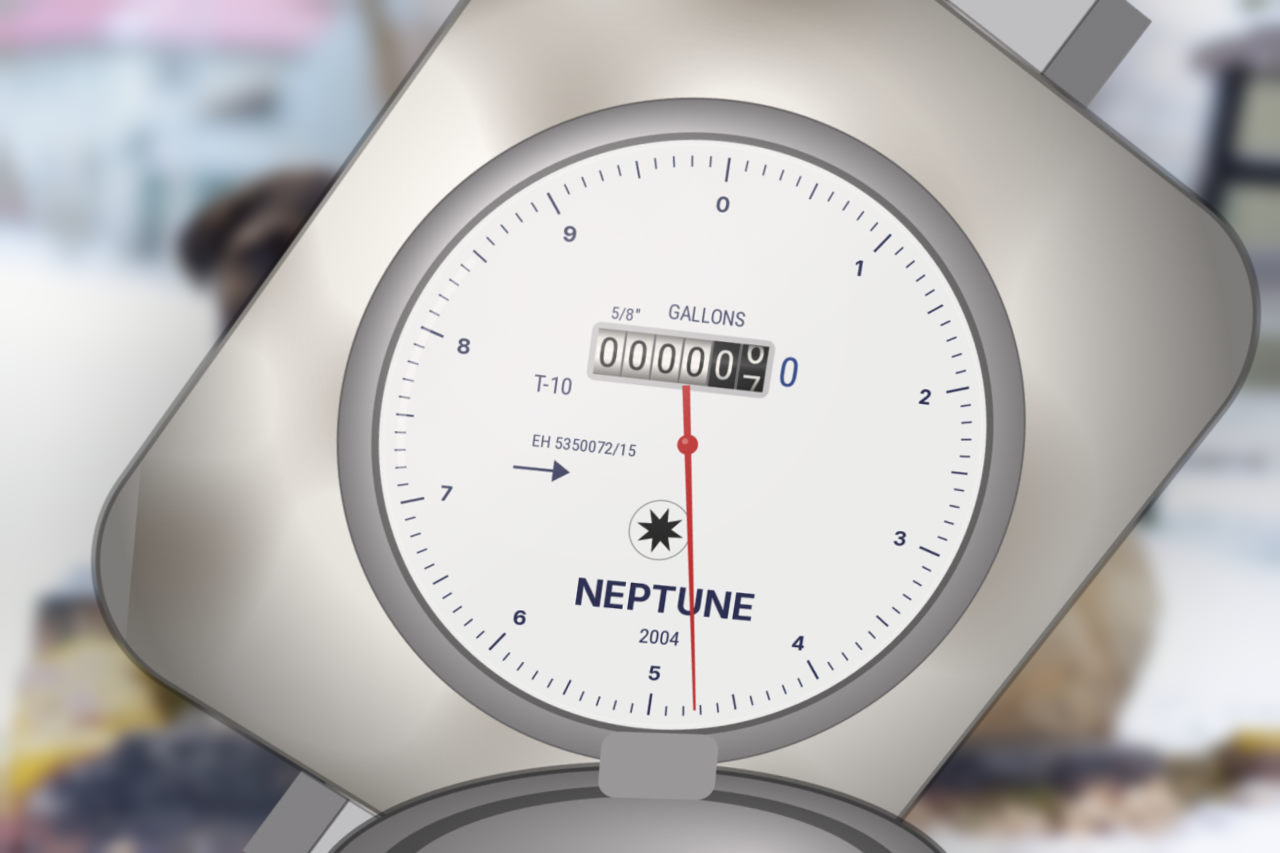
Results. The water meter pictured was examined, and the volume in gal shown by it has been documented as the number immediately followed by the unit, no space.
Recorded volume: 64.7gal
